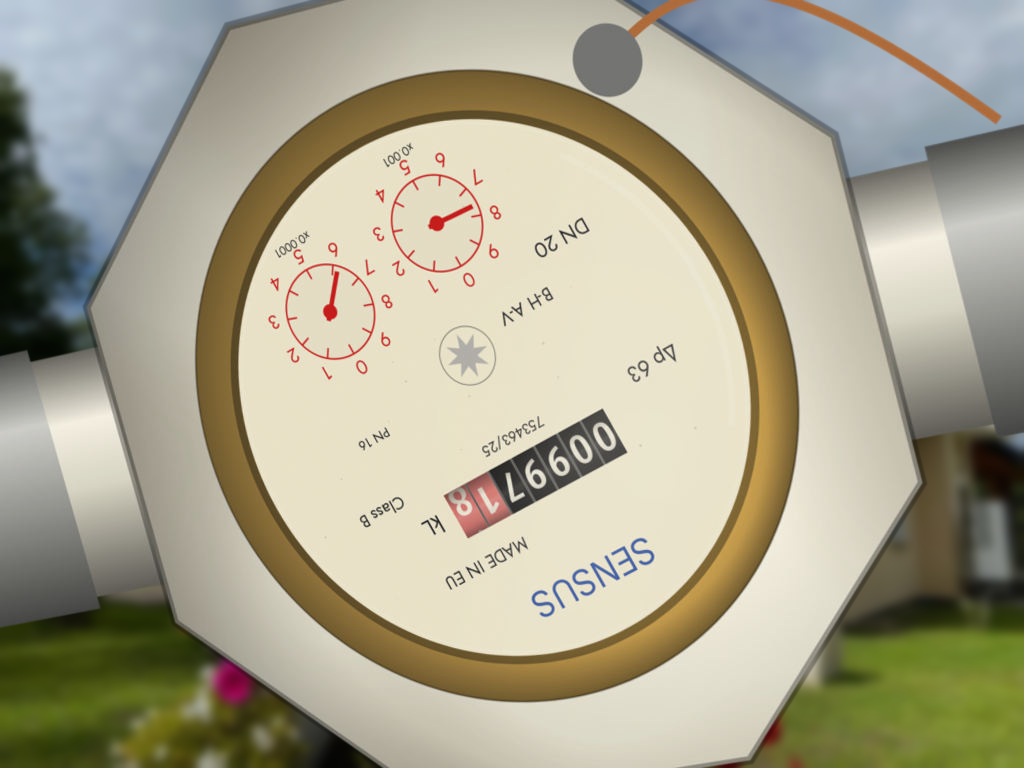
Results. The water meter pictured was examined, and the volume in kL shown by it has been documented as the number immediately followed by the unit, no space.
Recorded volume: 997.1776kL
